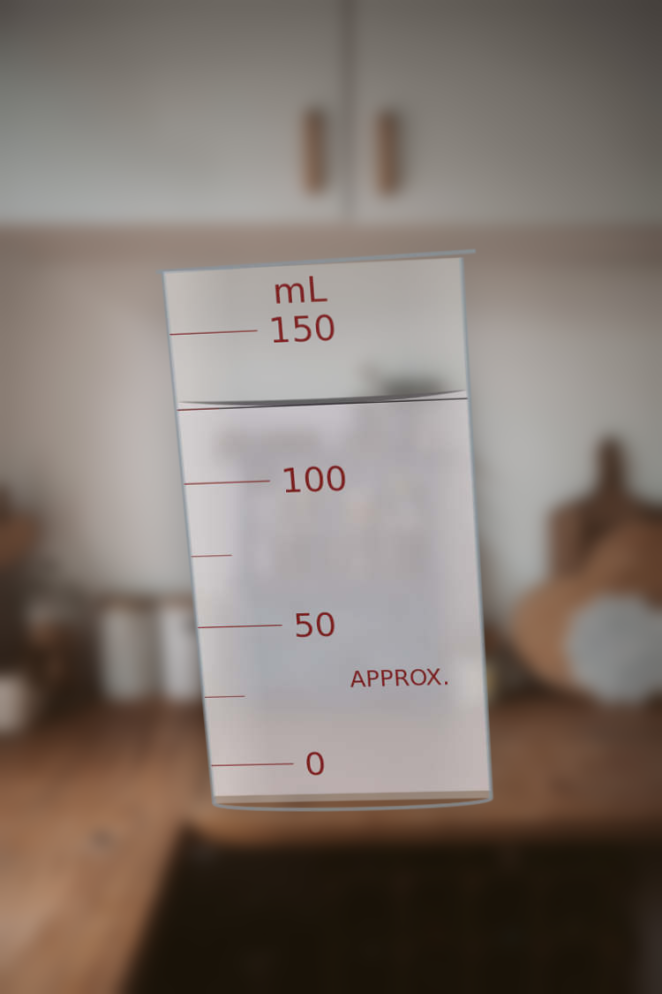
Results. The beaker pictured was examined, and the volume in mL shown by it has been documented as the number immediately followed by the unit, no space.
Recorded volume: 125mL
